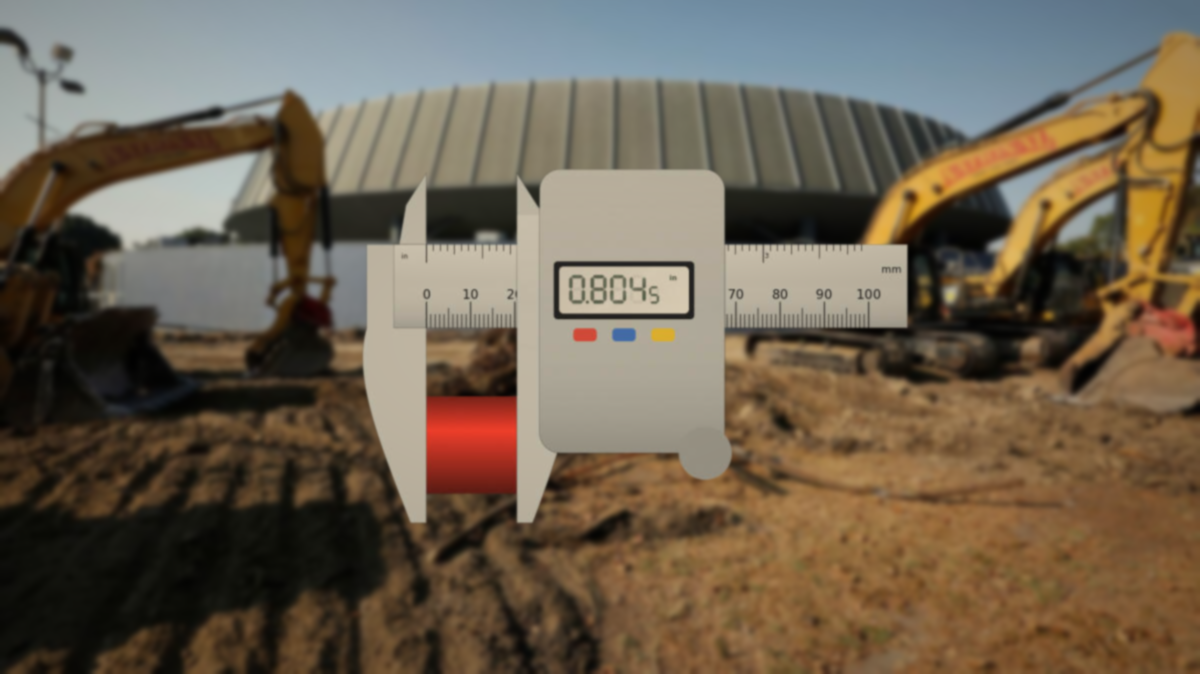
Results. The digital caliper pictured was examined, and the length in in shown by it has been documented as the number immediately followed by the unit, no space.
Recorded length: 0.8045in
